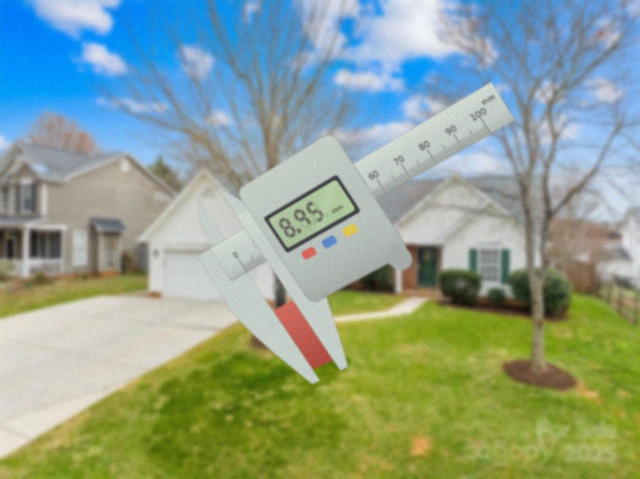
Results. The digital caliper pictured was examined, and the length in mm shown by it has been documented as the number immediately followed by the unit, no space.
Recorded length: 8.95mm
